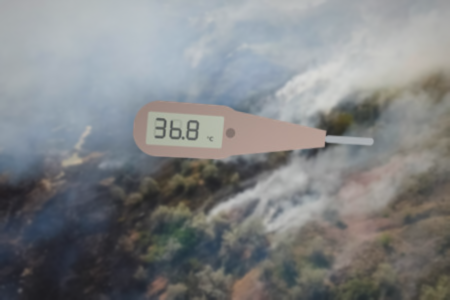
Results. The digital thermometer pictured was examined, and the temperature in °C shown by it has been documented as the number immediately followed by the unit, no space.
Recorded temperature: 36.8°C
